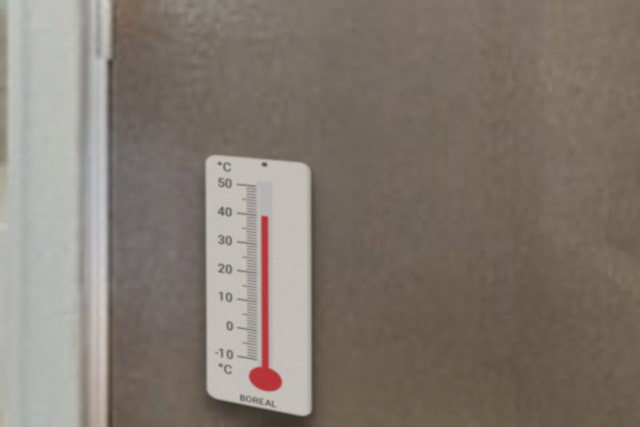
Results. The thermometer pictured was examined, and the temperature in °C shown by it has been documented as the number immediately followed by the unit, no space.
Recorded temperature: 40°C
